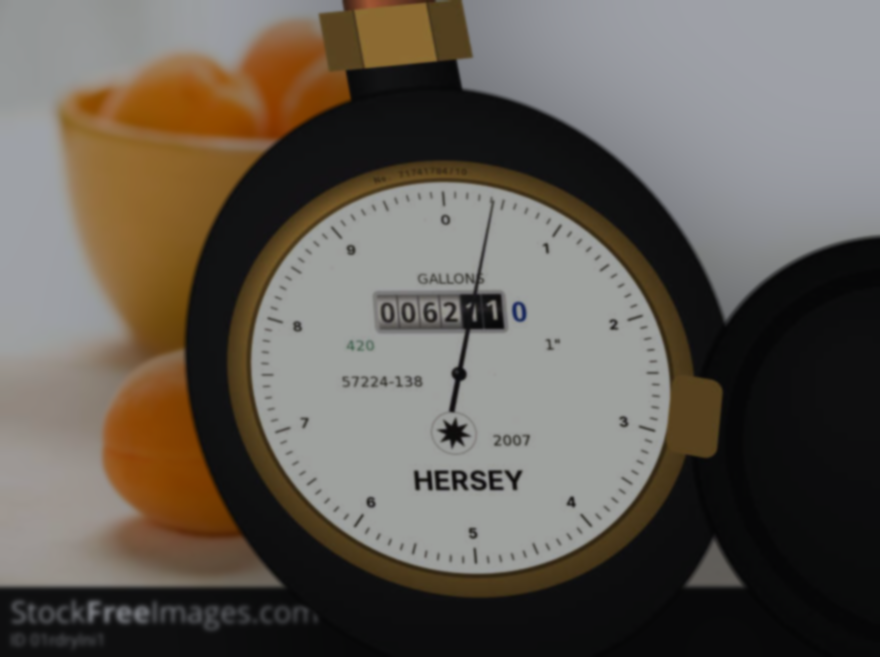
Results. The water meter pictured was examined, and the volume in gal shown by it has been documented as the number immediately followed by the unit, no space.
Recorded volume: 62110.4gal
